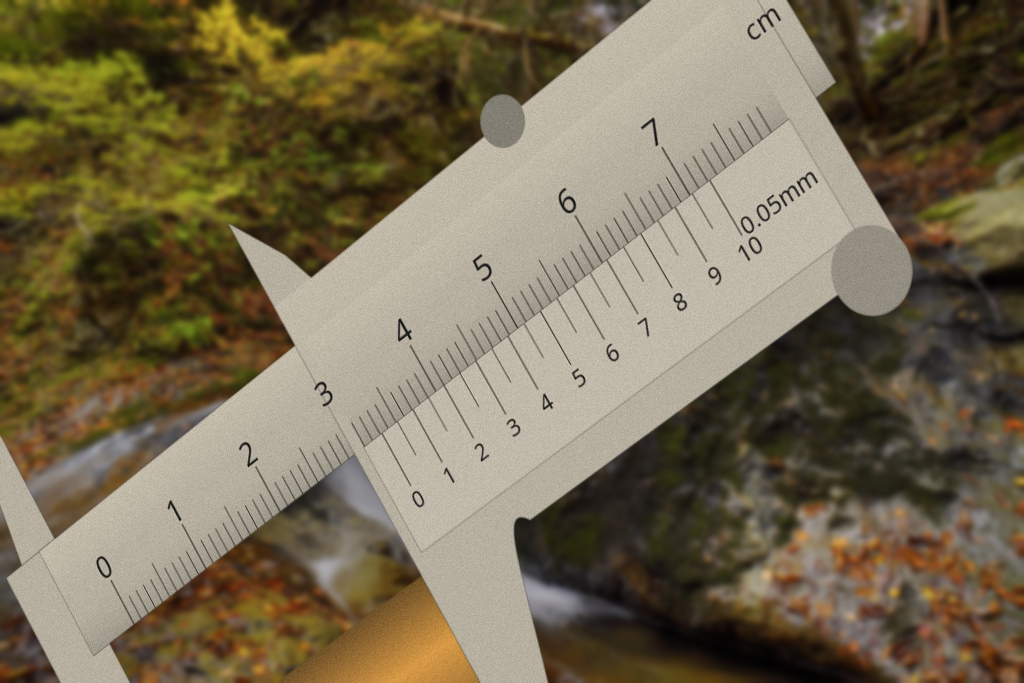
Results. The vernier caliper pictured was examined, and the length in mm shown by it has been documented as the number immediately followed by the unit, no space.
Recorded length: 33.2mm
